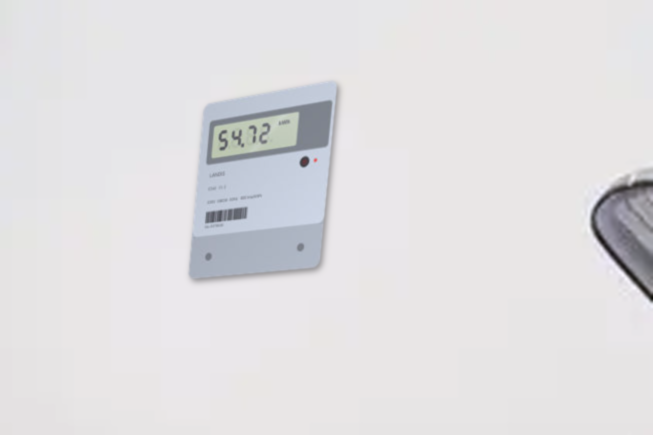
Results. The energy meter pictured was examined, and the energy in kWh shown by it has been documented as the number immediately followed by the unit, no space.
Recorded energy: 54.72kWh
